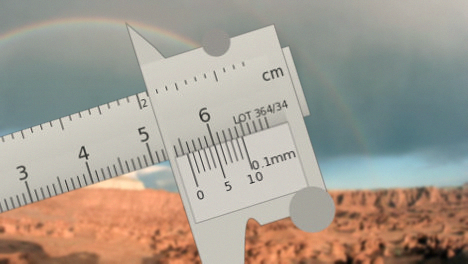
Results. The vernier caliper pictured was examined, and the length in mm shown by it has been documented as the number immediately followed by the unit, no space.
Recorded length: 55.6mm
